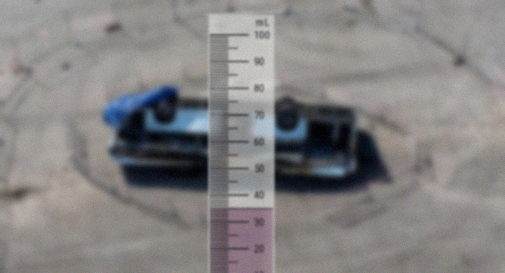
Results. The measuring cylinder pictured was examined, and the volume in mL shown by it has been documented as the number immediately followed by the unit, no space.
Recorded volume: 35mL
